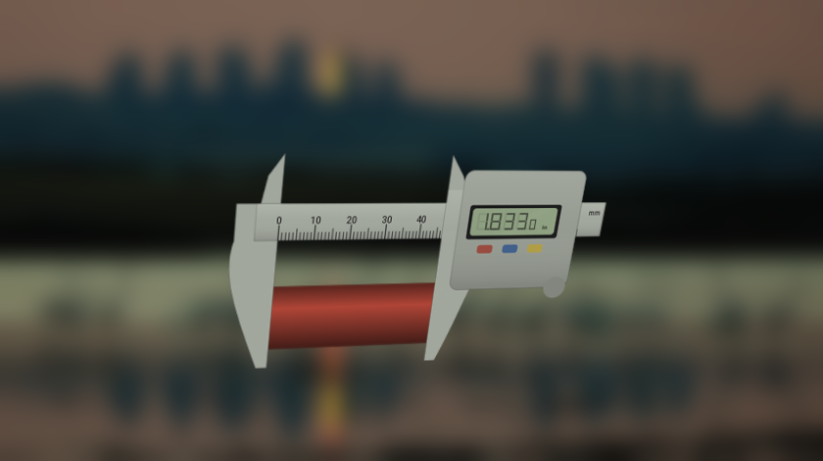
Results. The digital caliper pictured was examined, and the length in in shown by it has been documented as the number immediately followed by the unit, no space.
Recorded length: 1.8330in
